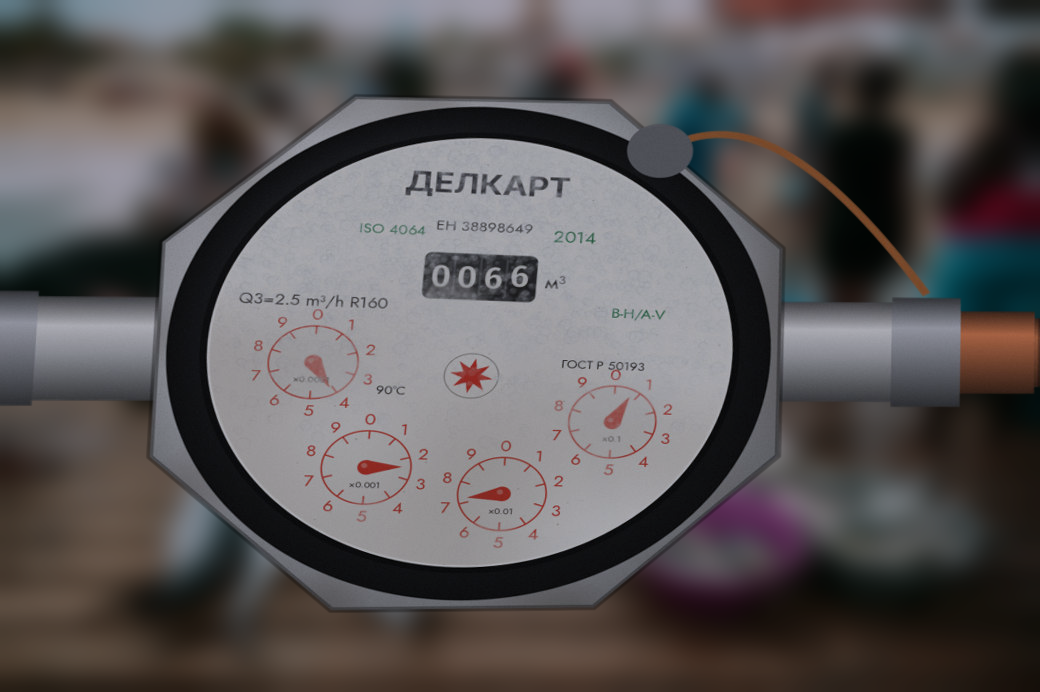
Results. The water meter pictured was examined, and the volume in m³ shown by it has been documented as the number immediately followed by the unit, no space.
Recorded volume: 66.0724m³
